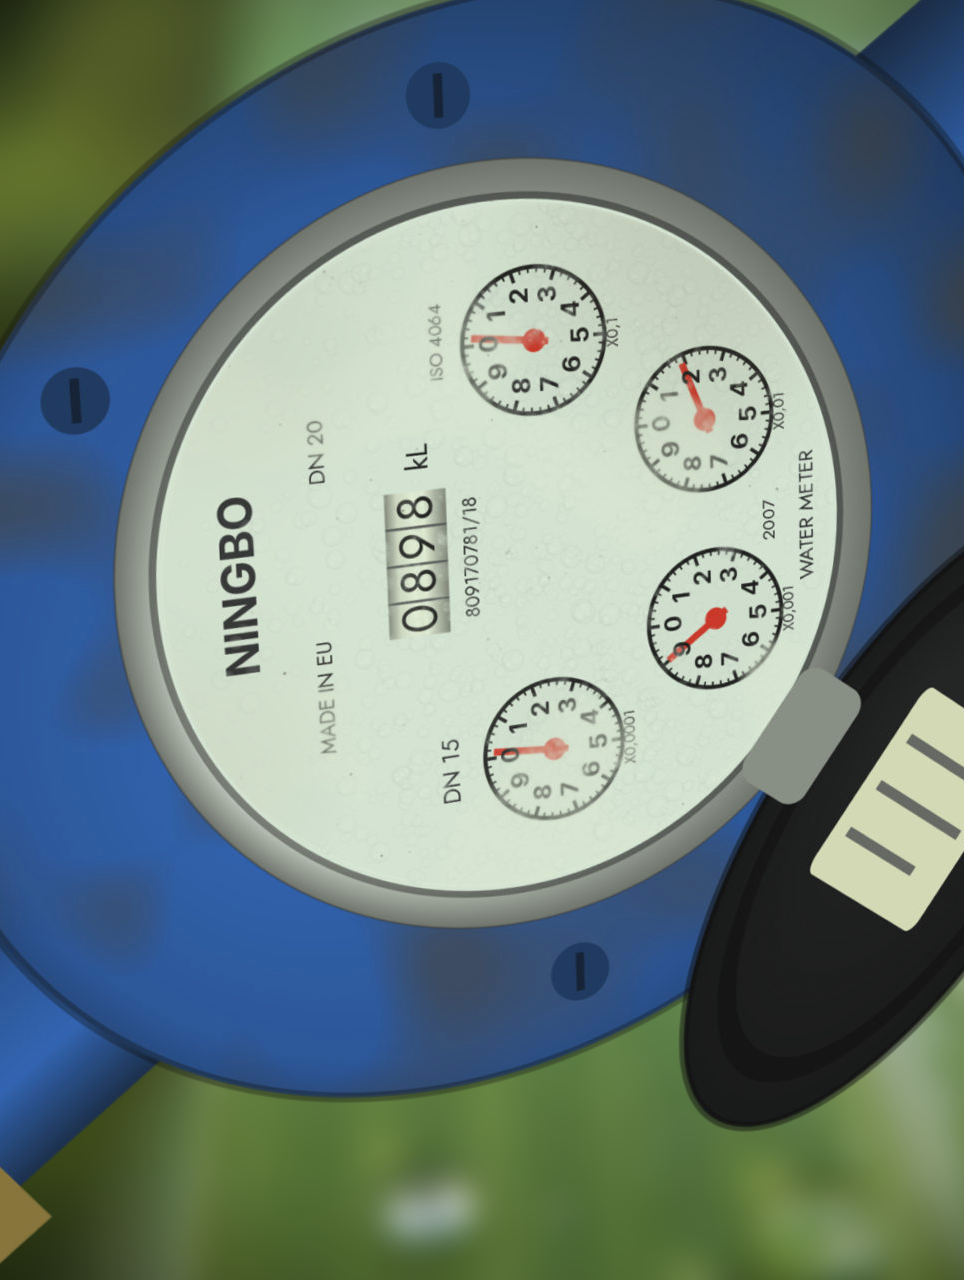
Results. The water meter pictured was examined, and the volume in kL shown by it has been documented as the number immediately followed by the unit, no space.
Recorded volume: 898.0190kL
